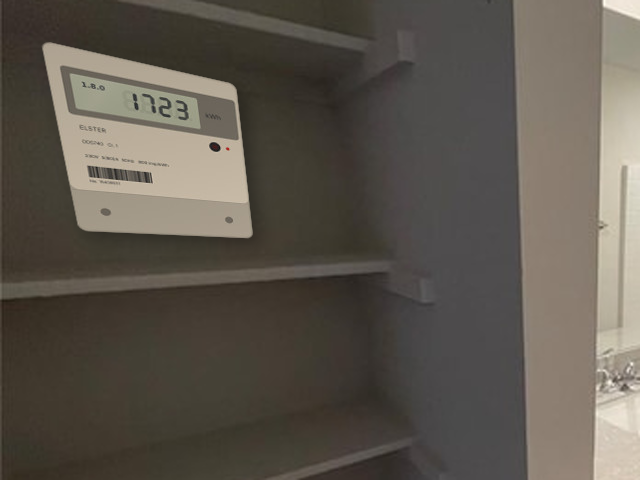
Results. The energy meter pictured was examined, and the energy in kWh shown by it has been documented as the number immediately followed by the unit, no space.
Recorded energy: 1723kWh
